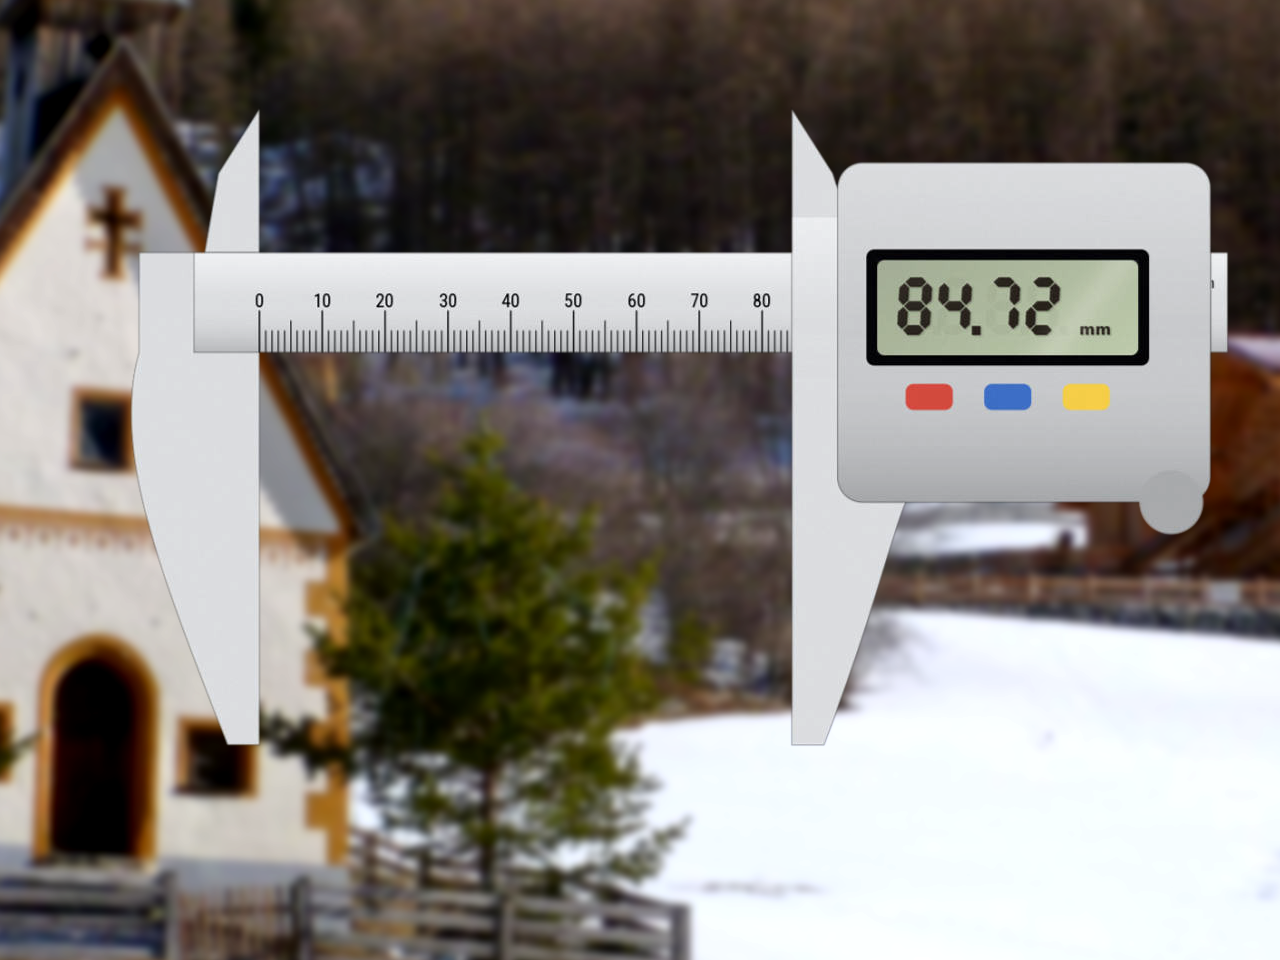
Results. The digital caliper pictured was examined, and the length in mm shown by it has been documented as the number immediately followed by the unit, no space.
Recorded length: 84.72mm
